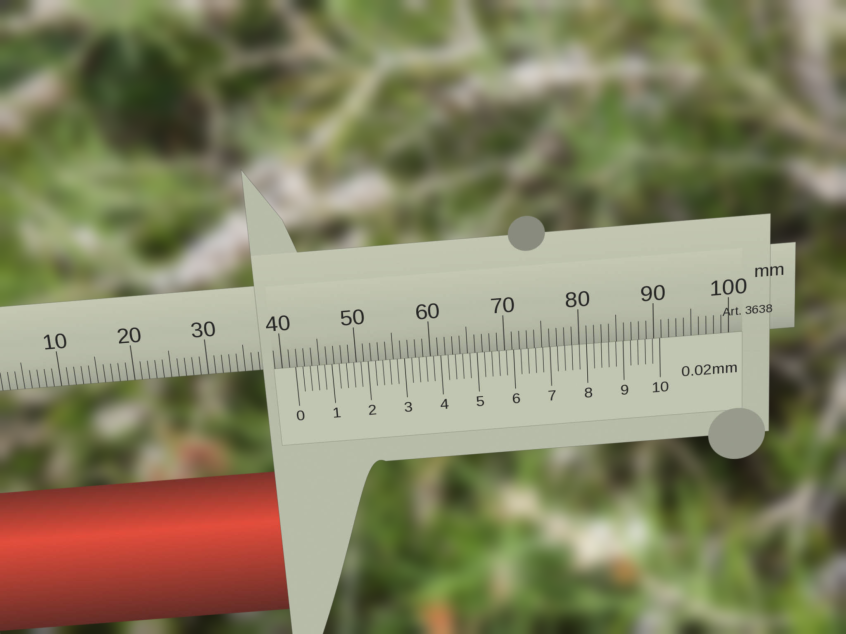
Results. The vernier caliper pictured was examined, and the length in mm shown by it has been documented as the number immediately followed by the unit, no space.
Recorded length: 41.8mm
